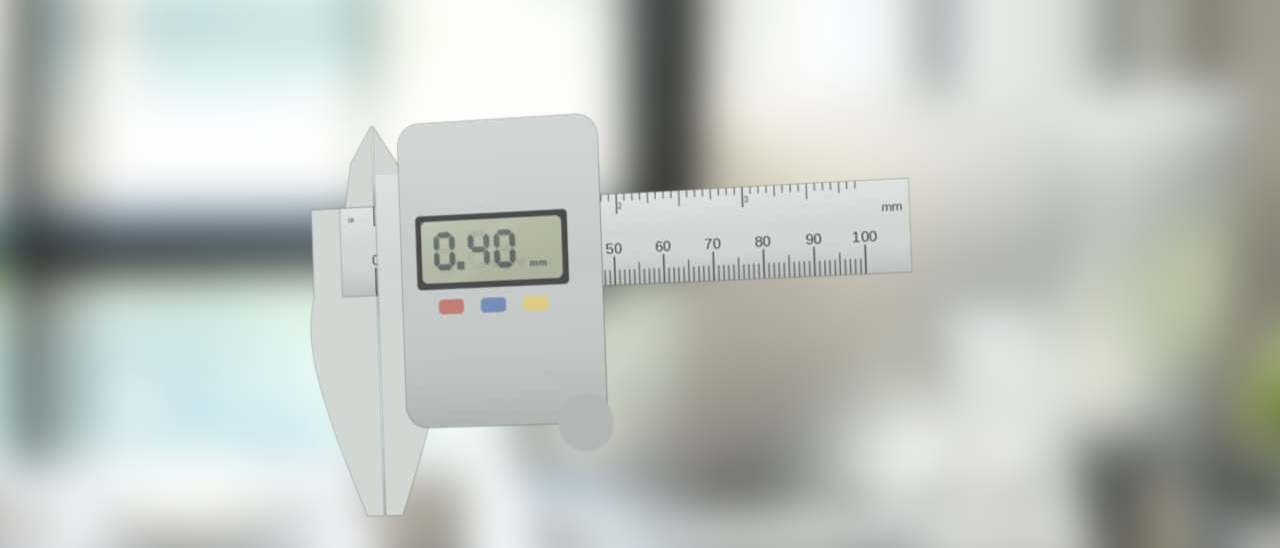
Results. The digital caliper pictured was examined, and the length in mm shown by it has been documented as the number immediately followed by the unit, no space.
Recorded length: 0.40mm
